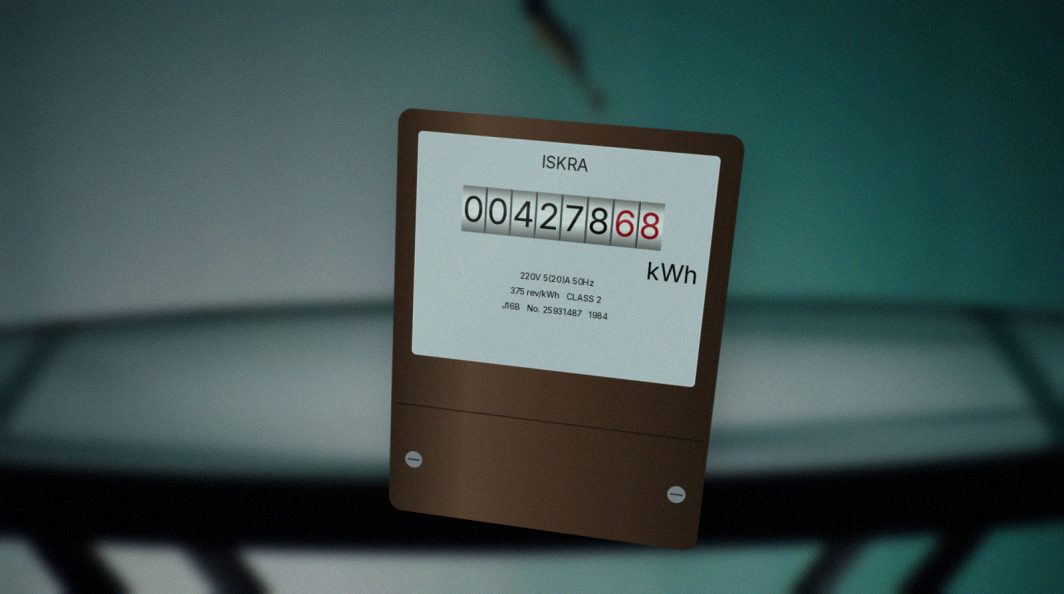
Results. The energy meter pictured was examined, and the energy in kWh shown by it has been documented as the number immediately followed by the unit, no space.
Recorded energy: 4278.68kWh
